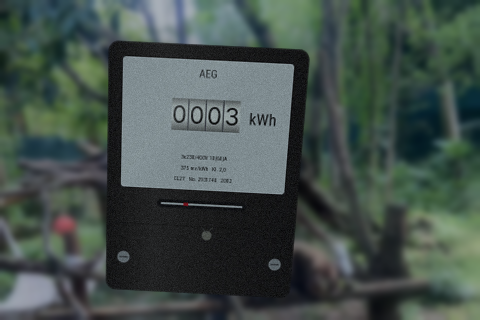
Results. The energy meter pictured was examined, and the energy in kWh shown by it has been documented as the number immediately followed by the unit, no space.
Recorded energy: 3kWh
